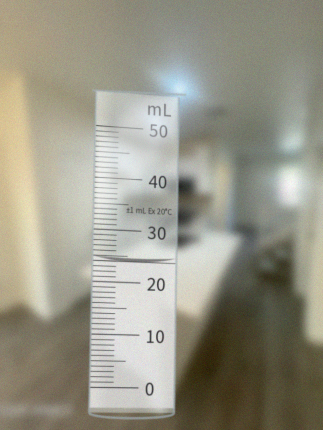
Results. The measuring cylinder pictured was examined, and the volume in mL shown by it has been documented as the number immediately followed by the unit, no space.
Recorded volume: 24mL
